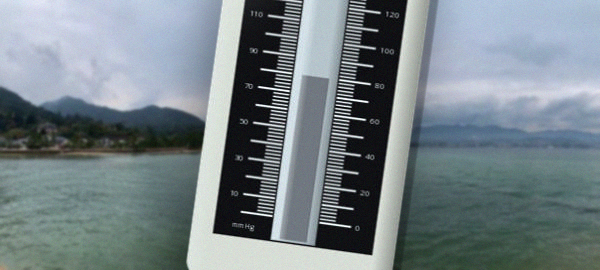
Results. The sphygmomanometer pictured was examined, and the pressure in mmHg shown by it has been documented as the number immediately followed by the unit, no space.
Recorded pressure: 80mmHg
